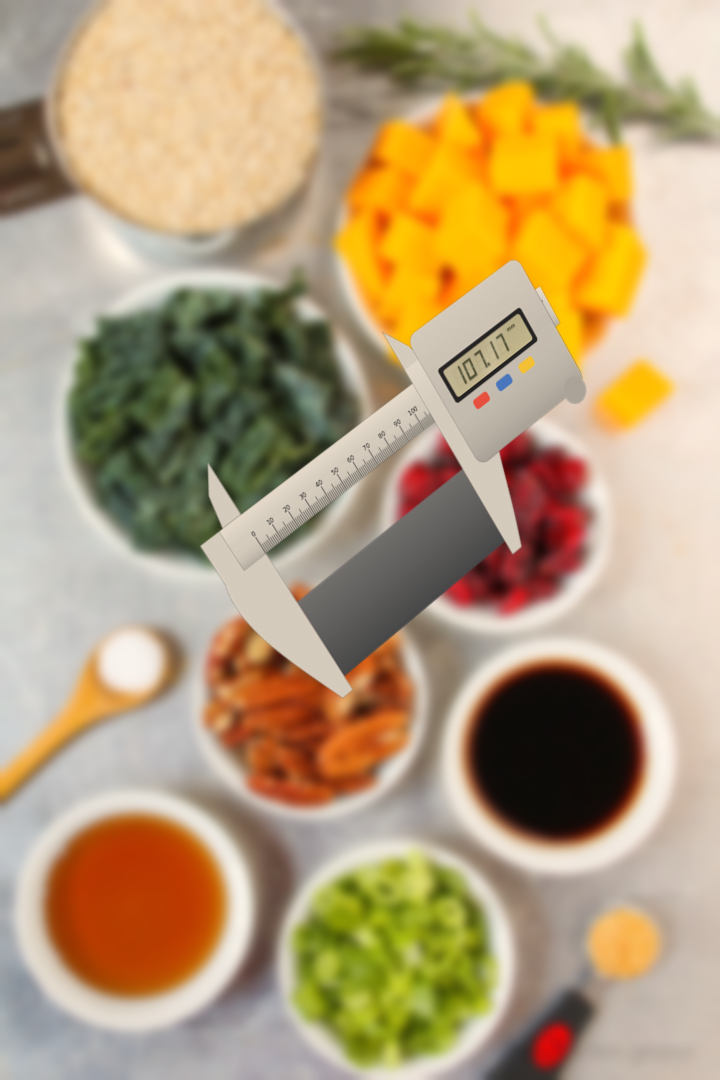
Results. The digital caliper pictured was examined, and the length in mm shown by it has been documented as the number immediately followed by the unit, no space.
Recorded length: 107.17mm
